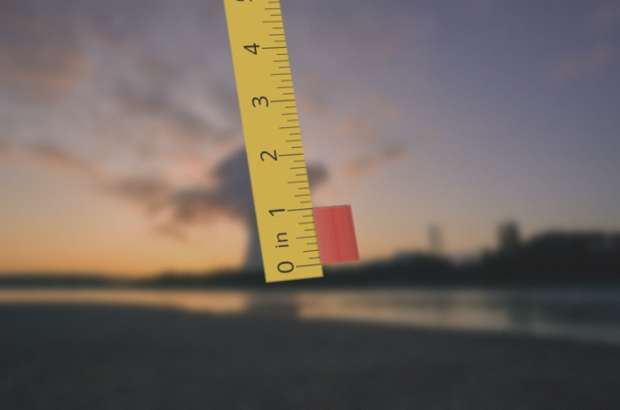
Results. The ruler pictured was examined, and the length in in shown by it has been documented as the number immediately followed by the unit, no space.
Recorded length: 1in
